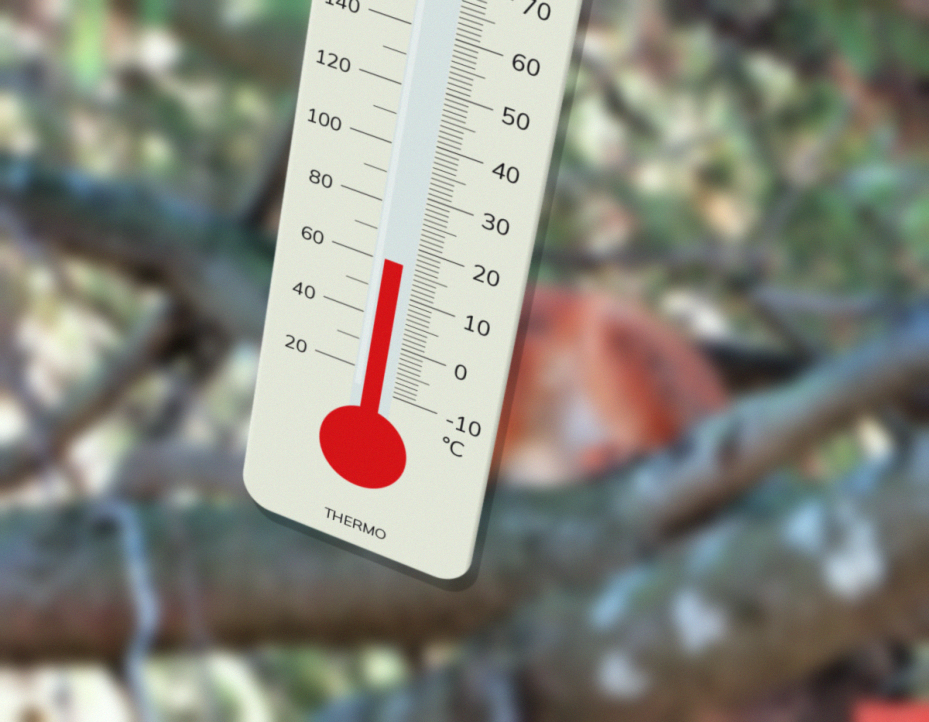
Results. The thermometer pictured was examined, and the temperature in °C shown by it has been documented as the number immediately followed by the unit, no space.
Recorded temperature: 16°C
